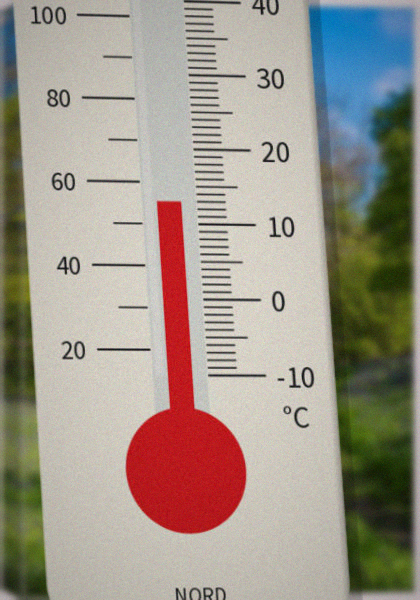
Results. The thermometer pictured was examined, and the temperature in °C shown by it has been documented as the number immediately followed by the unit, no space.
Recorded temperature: 13°C
